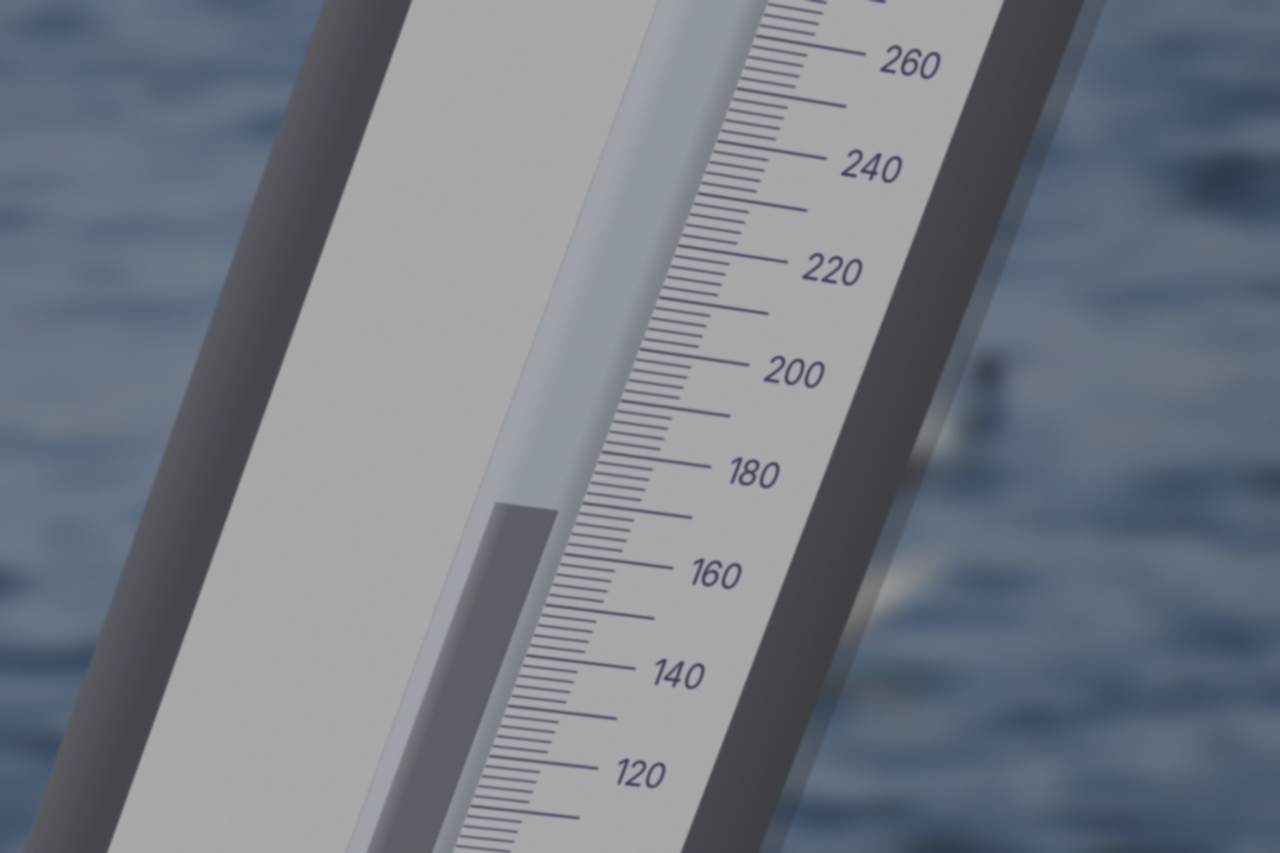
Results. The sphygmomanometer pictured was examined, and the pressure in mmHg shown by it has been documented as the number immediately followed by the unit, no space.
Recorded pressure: 168mmHg
